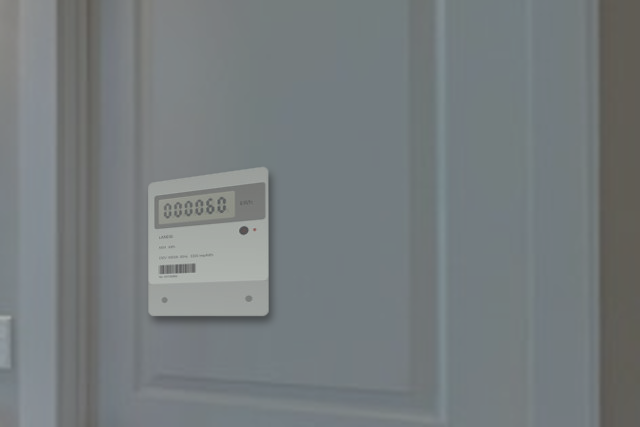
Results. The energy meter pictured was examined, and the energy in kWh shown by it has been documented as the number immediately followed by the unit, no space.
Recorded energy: 60kWh
